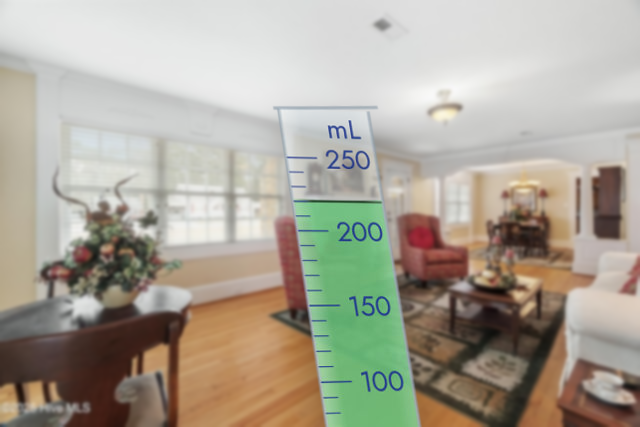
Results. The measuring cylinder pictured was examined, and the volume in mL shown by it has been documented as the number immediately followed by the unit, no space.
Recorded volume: 220mL
